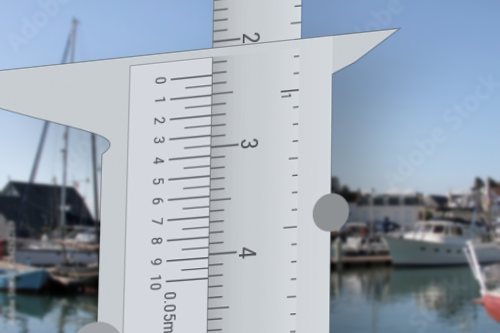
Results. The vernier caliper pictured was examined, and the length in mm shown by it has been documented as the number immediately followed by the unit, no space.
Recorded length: 23.2mm
